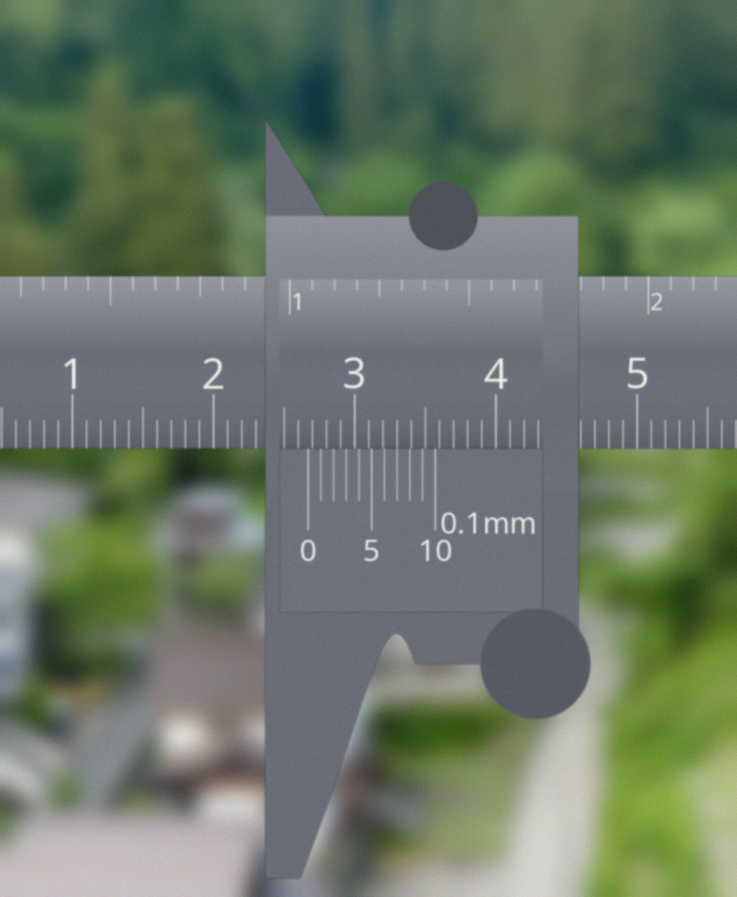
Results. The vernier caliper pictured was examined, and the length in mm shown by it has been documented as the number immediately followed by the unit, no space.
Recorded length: 26.7mm
